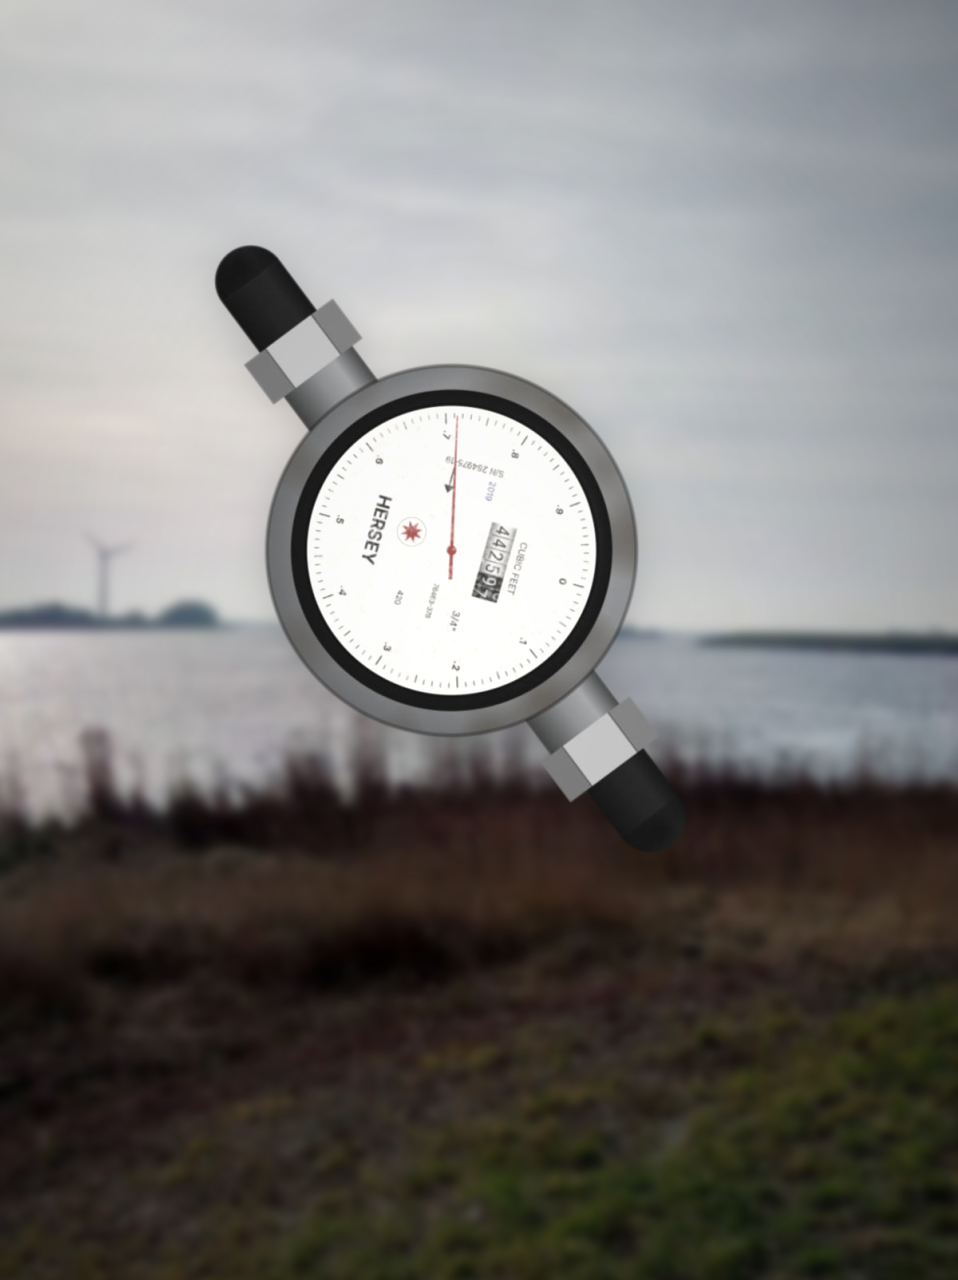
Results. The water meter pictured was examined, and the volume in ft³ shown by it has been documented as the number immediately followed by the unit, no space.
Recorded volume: 442596.71ft³
